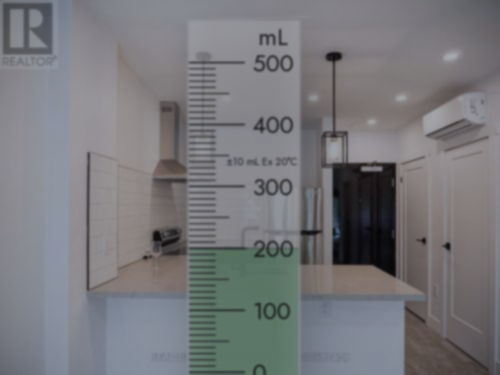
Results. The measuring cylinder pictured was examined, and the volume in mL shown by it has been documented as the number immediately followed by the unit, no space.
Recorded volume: 200mL
